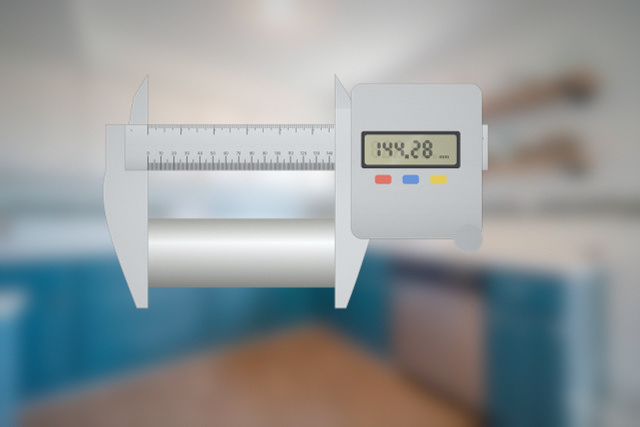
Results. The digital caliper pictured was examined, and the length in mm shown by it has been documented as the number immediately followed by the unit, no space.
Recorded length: 144.28mm
